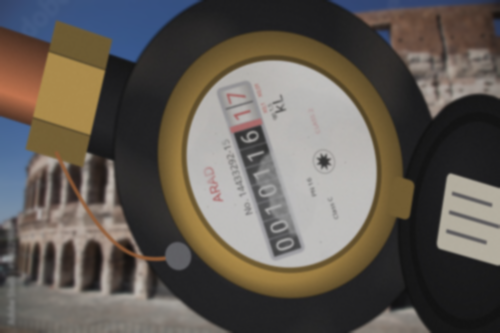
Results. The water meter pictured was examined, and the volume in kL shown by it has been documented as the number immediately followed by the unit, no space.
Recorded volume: 10116.17kL
